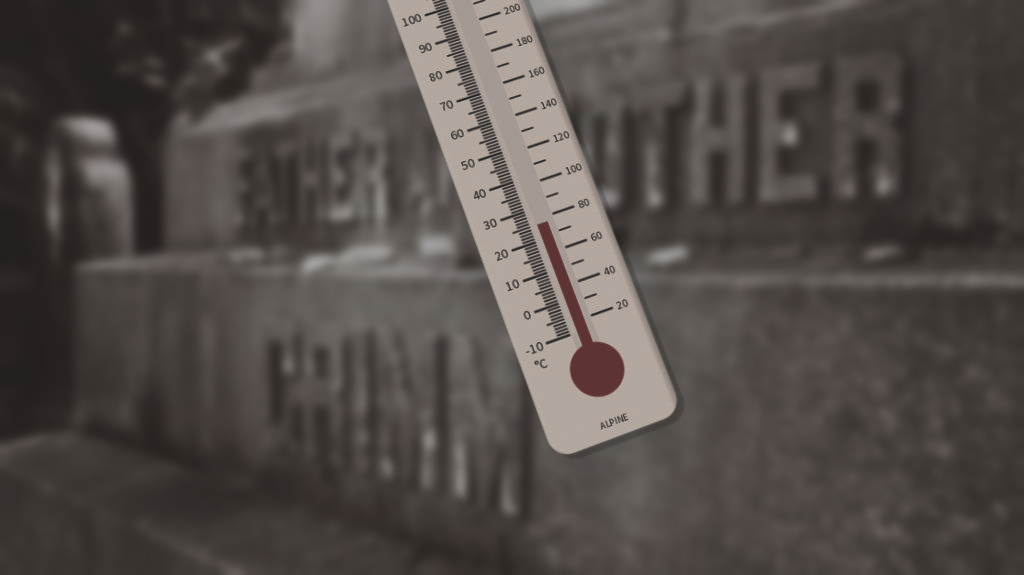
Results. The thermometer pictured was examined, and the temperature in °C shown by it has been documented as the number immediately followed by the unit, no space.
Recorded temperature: 25°C
